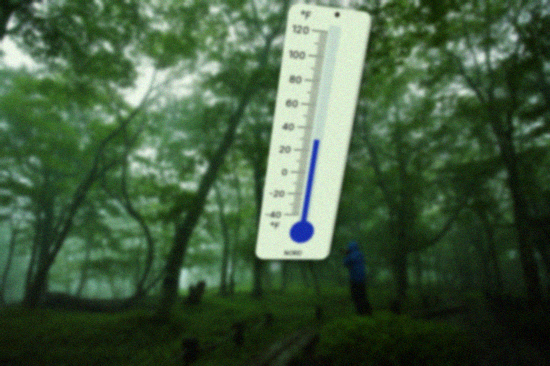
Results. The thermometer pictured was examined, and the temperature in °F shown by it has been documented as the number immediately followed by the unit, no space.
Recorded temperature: 30°F
